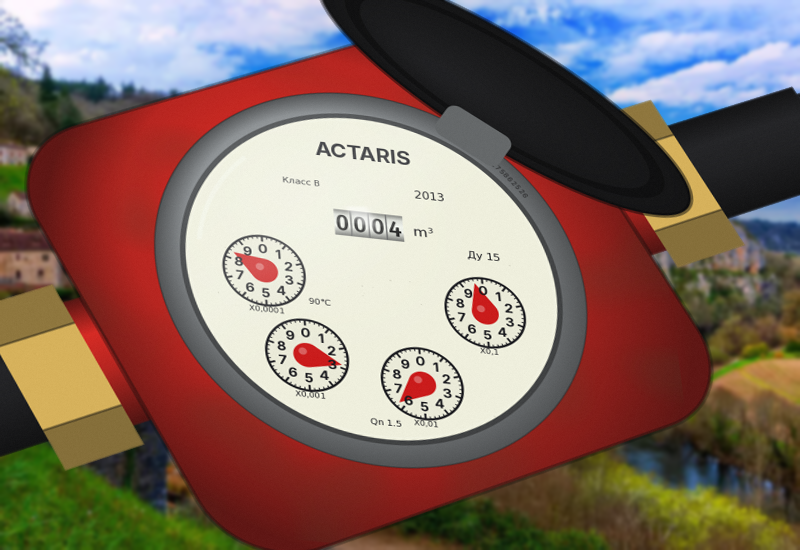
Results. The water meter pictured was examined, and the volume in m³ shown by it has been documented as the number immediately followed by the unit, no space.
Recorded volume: 3.9628m³
